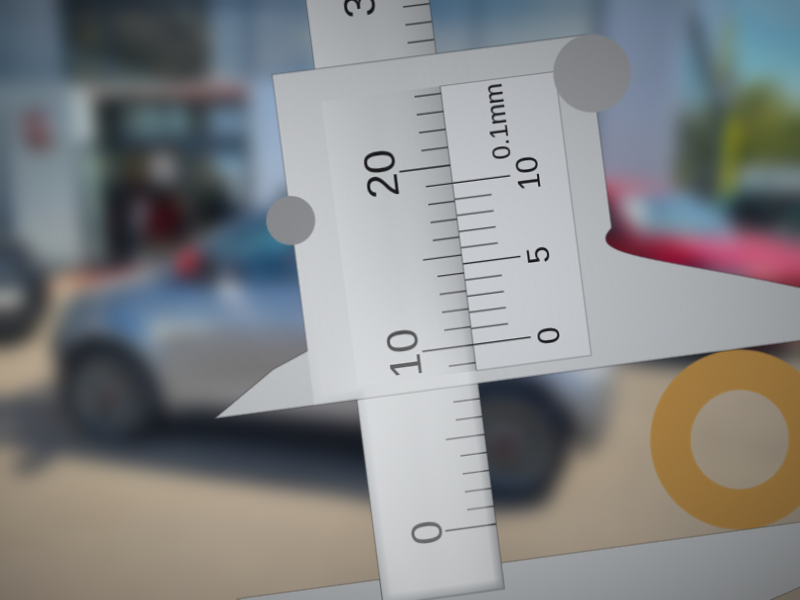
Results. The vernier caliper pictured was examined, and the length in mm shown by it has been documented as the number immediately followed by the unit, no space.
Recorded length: 10.0mm
